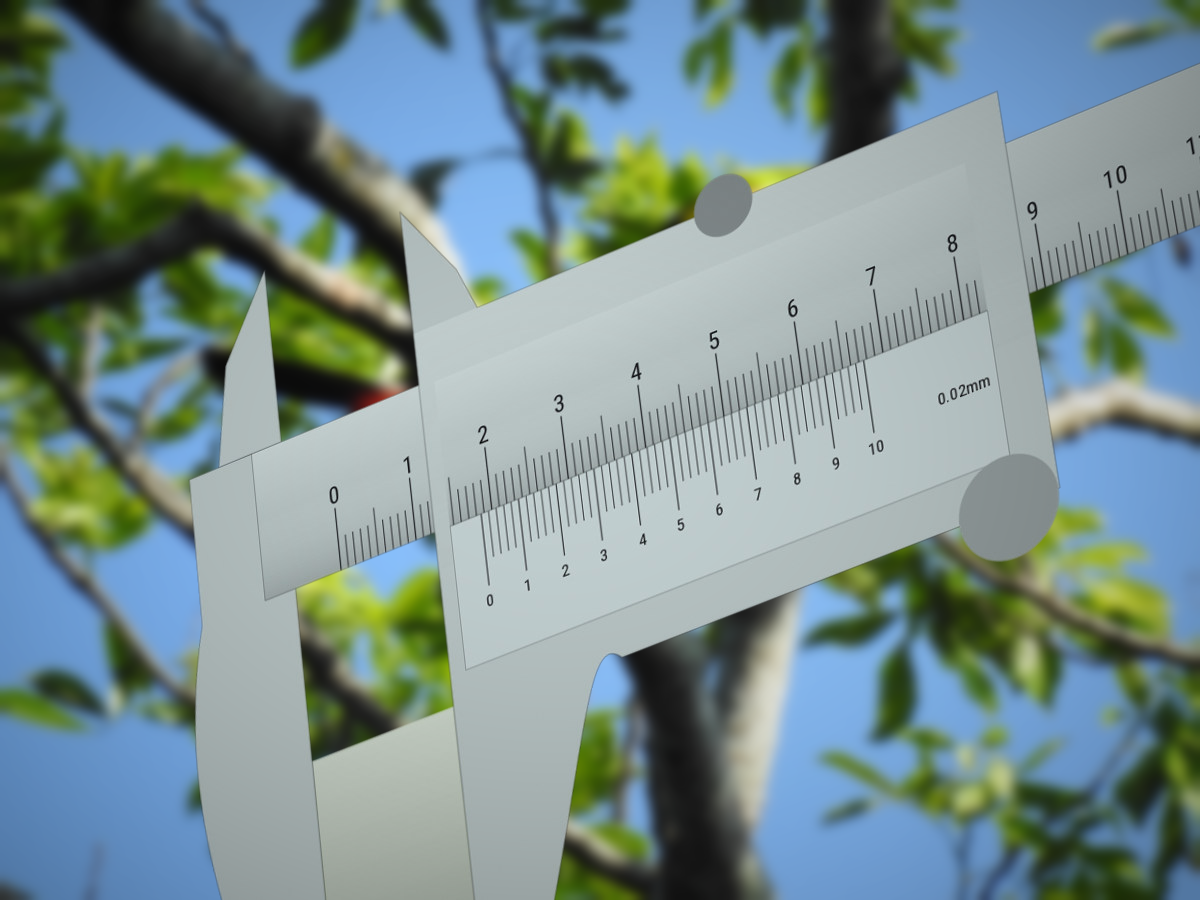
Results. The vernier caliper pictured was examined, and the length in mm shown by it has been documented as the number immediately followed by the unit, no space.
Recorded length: 18.6mm
